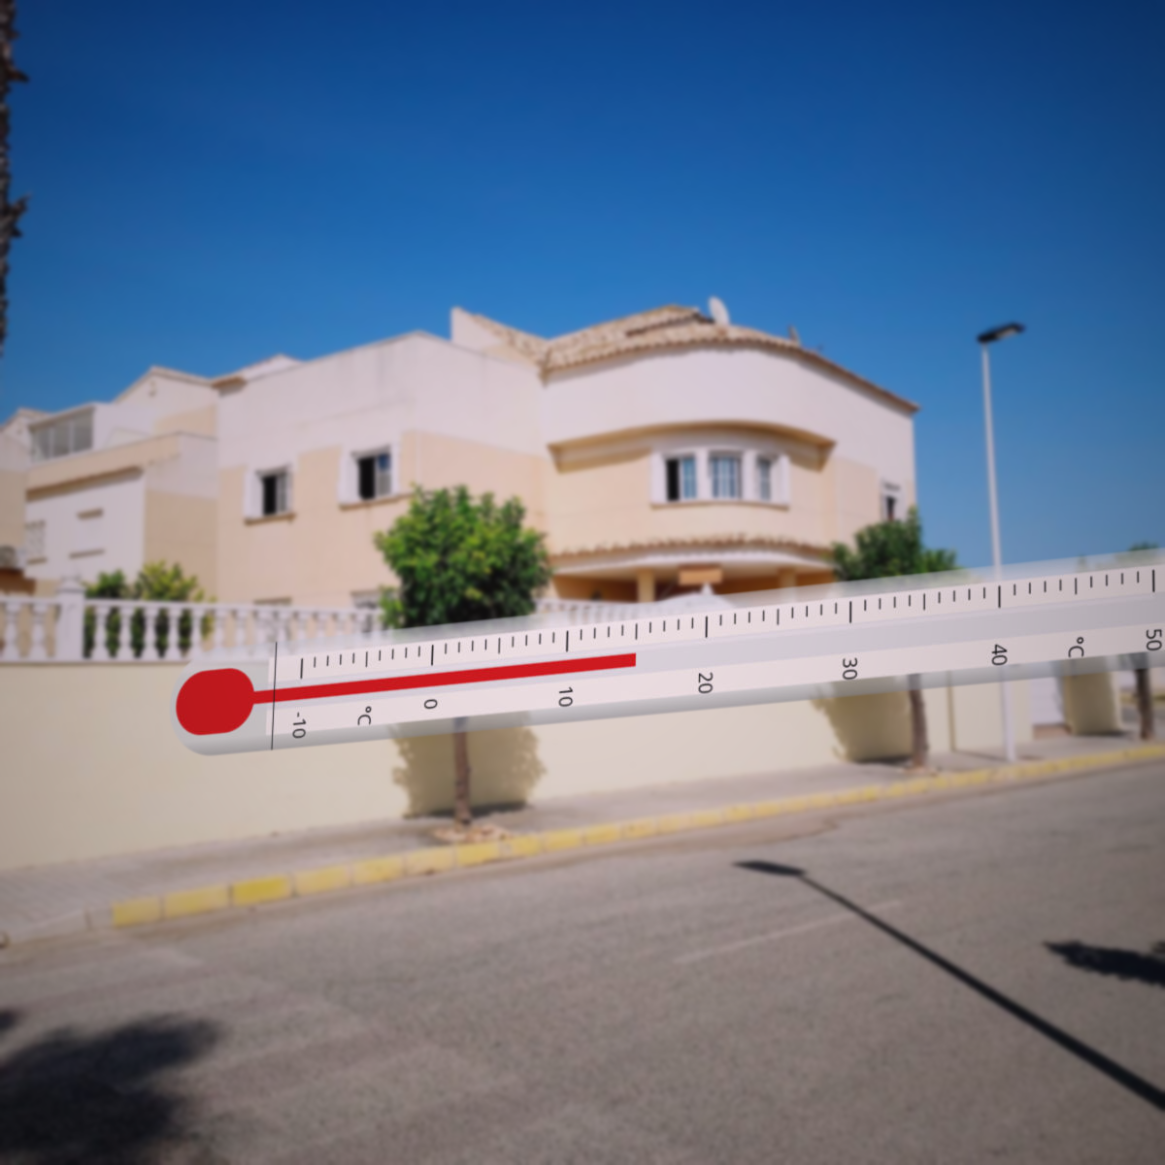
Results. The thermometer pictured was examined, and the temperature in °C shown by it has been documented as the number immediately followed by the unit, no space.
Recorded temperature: 15°C
